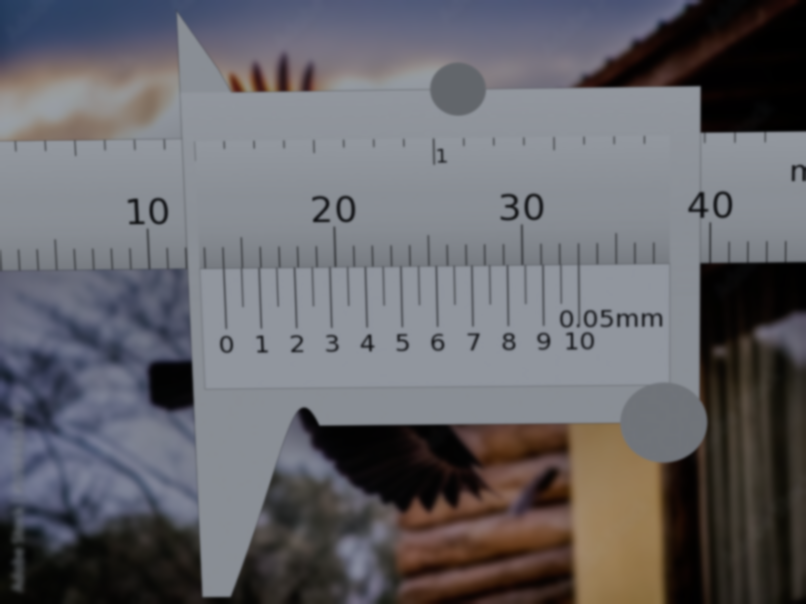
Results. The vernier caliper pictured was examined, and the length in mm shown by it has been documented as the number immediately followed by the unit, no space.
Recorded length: 14.0mm
